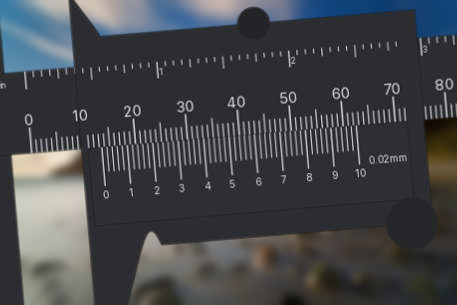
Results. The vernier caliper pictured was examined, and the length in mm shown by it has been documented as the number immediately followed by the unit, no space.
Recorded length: 13.5mm
